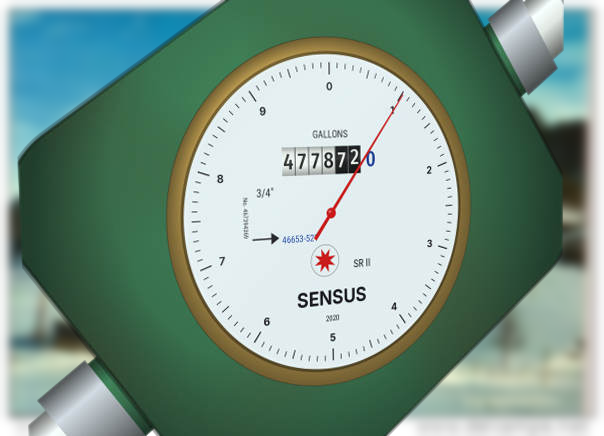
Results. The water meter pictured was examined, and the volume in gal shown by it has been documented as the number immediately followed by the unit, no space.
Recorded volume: 4778721.0gal
